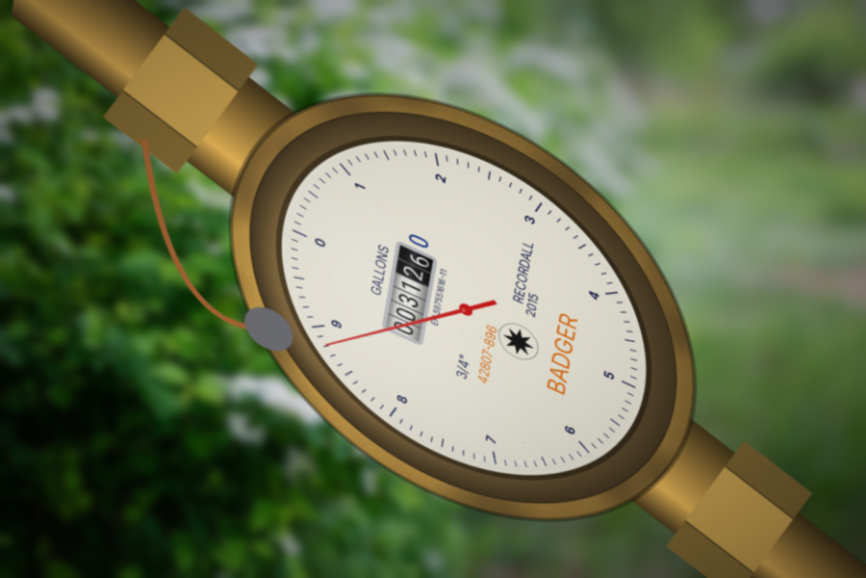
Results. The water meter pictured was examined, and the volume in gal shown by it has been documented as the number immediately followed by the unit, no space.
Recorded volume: 31258.8gal
